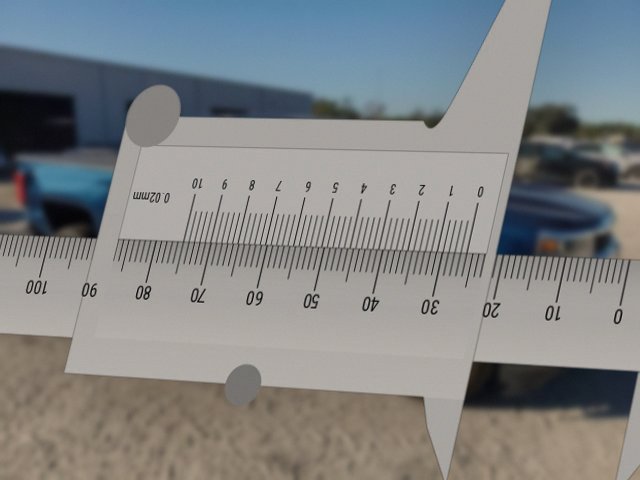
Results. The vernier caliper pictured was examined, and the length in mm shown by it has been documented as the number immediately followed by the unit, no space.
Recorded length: 26.0mm
